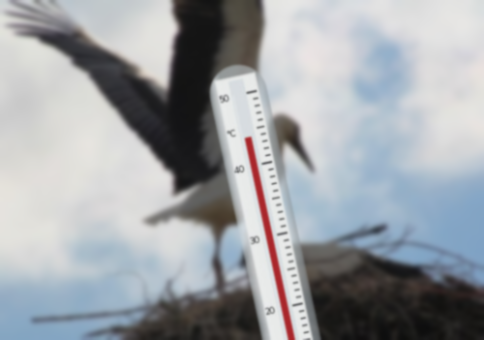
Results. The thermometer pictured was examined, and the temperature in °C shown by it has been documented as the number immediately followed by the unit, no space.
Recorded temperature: 44°C
